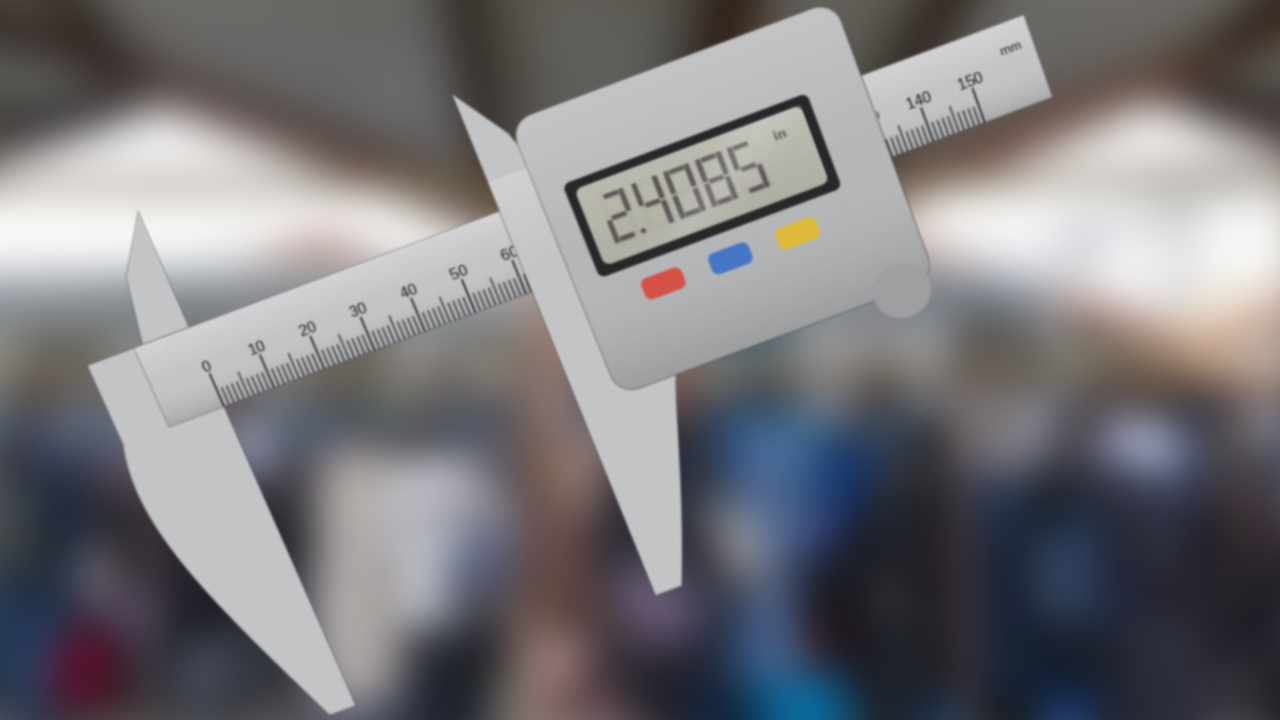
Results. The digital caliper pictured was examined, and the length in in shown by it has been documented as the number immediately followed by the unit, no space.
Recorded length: 2.4085in
